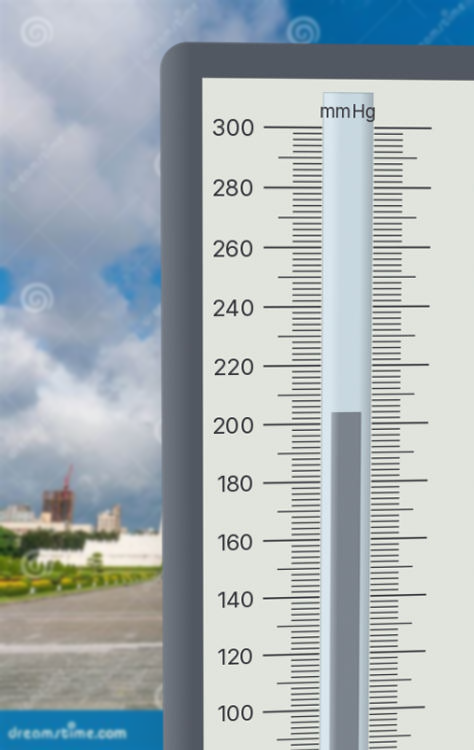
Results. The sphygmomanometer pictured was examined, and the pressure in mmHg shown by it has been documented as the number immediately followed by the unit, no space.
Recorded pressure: 204mmHg
